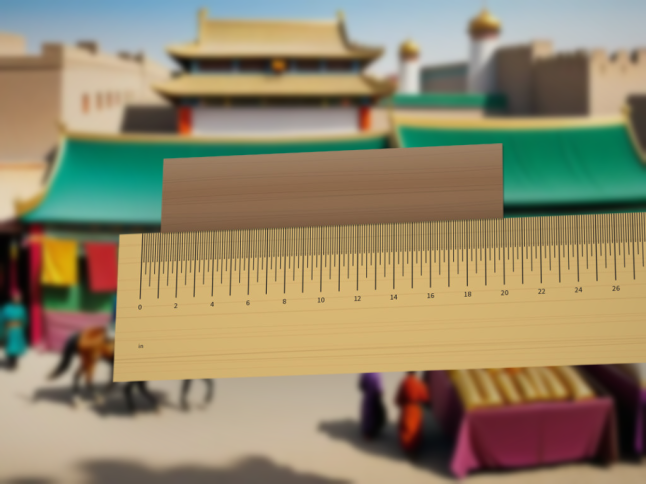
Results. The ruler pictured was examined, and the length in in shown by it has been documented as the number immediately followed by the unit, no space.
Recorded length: 19in
